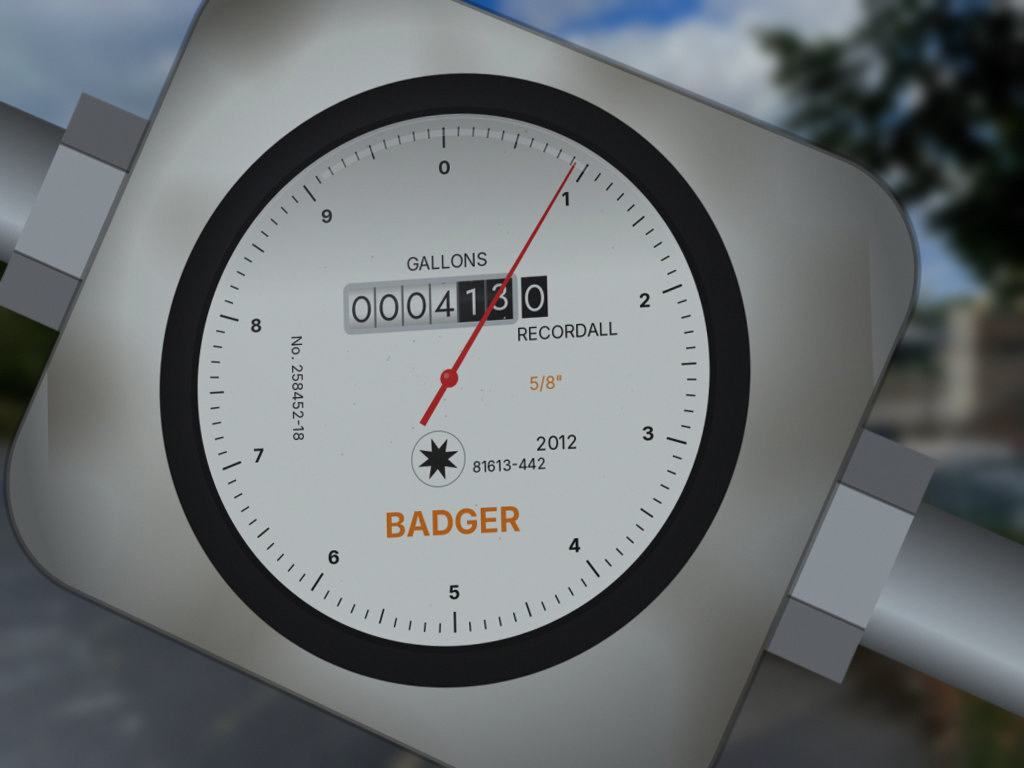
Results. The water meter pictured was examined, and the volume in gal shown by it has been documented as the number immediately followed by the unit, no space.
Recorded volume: 4130.9gal
